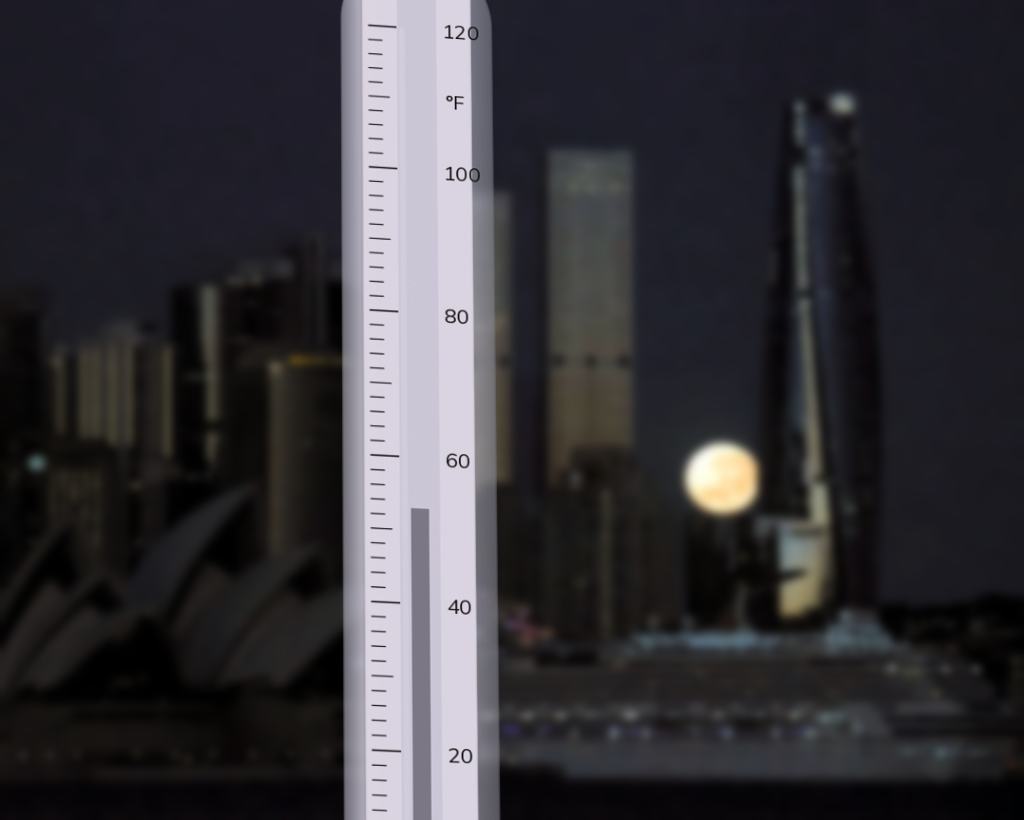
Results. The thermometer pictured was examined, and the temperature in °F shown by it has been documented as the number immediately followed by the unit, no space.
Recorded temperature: 53°F
